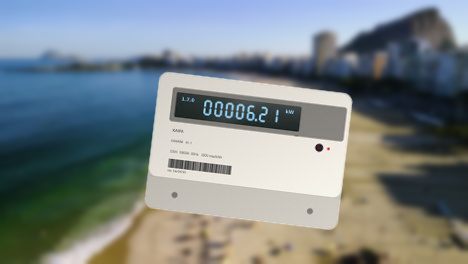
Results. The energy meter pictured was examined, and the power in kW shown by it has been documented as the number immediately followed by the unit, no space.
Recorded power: 6.21kW
